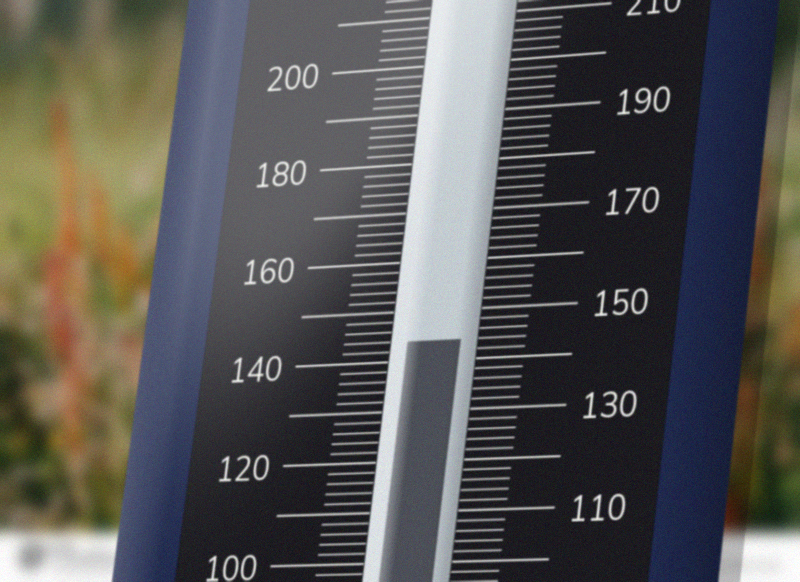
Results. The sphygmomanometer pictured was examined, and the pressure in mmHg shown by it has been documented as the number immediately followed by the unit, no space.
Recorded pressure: 144mmHg
